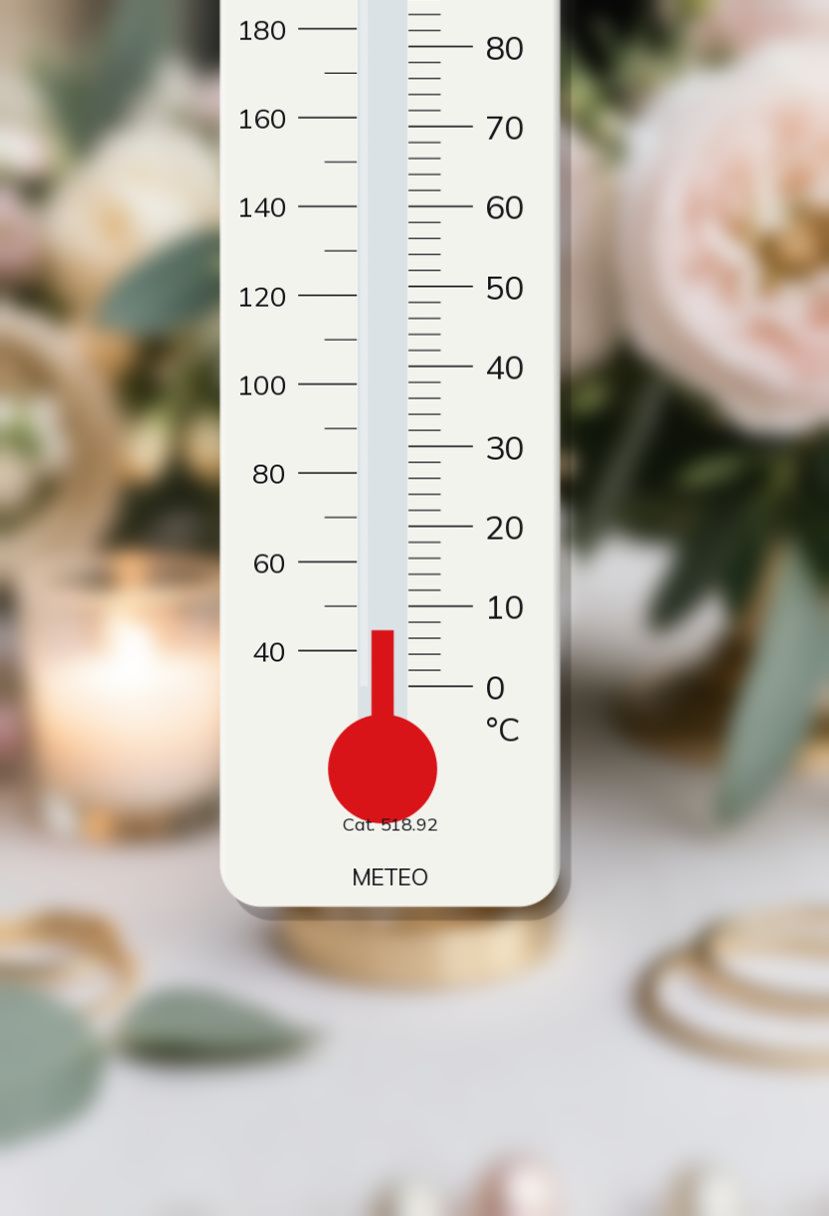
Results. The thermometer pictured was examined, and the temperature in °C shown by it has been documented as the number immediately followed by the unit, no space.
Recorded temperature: 7°C
